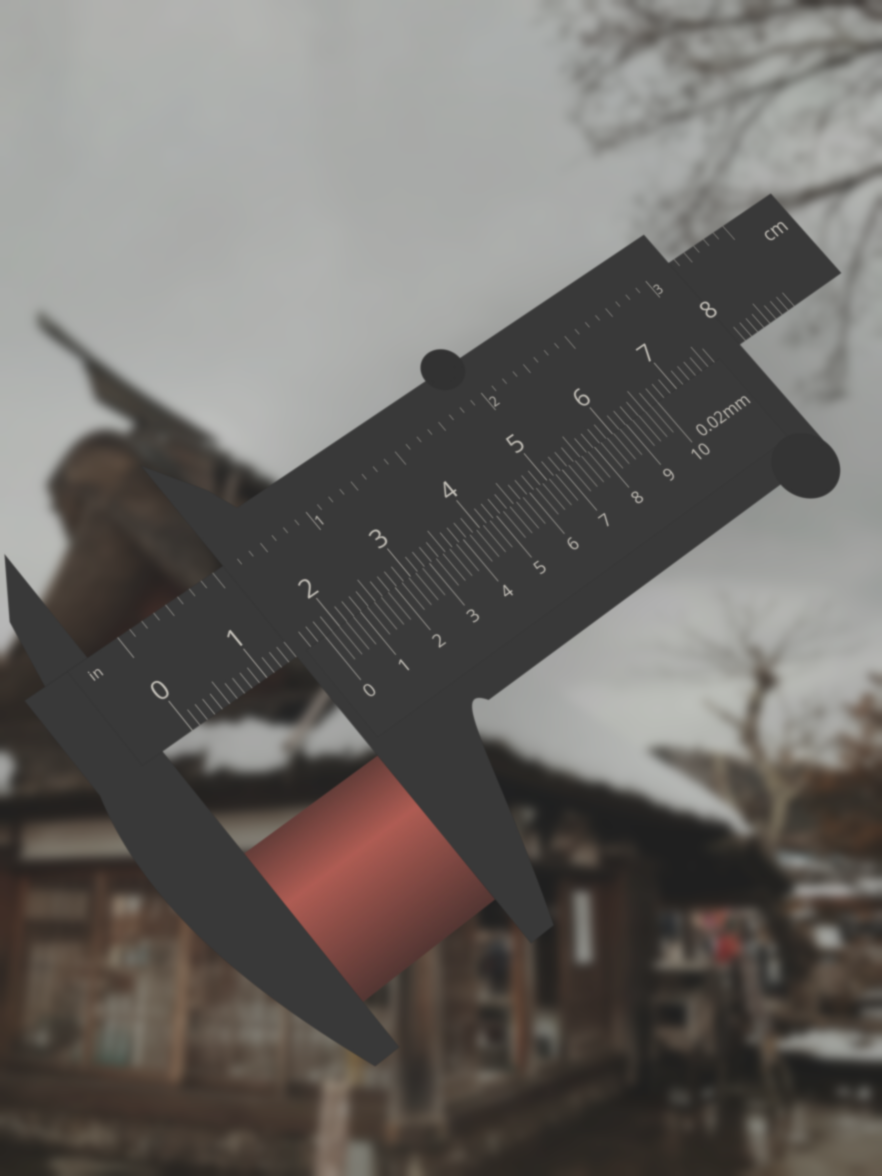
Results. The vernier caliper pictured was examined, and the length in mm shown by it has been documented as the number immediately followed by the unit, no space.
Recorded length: 18.0mm
